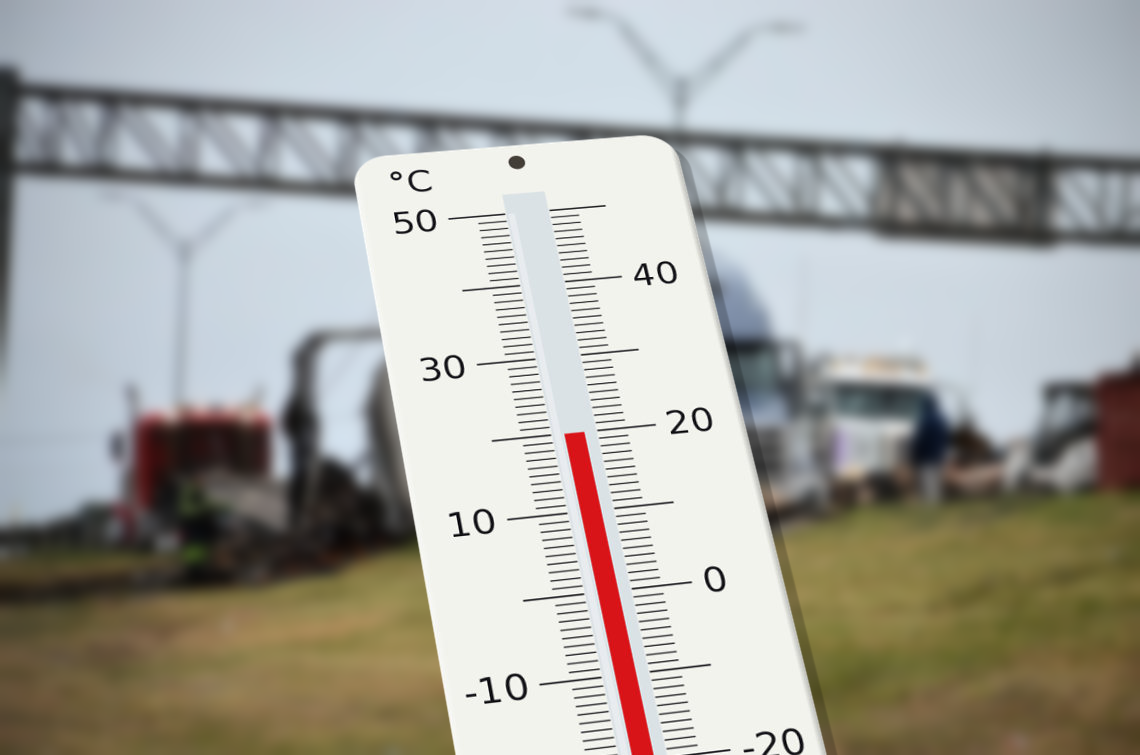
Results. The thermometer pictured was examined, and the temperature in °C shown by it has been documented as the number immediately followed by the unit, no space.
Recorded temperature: 20°C
